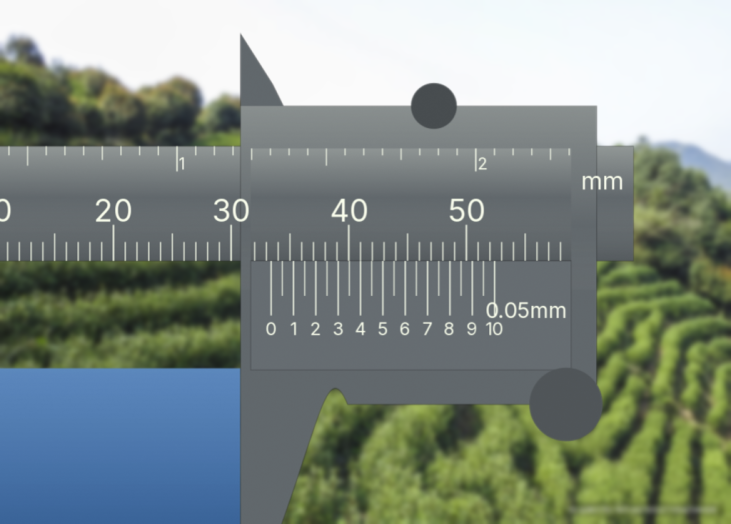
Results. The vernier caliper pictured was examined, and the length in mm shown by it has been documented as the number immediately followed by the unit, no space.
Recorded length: 33.4mm
